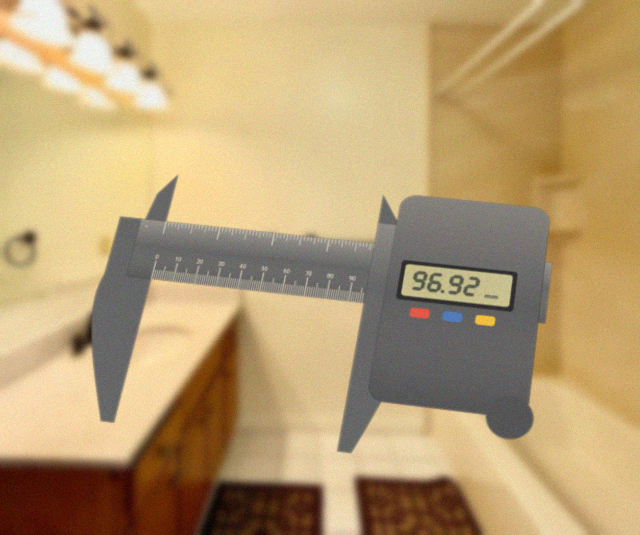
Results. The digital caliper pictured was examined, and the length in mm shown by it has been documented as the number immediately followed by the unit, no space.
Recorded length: 96.92mm
